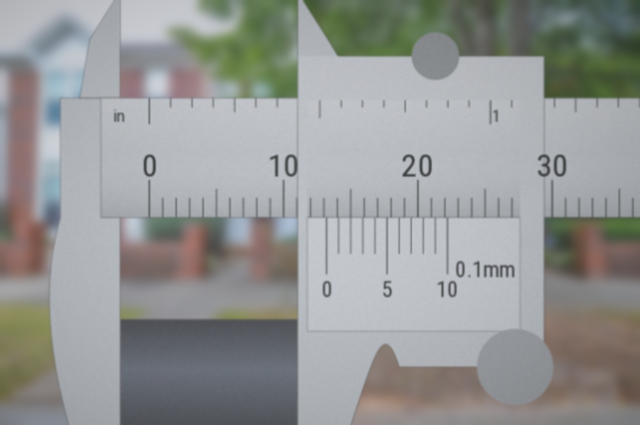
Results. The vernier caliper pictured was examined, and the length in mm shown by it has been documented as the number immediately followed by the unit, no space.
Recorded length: 13.2mm
